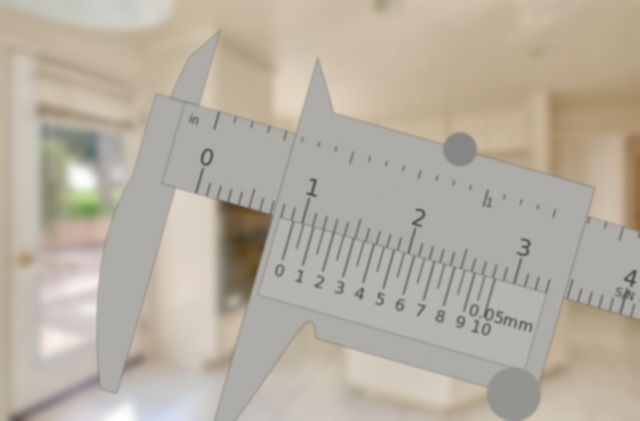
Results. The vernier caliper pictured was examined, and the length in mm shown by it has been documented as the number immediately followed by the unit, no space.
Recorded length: 9.2mm
